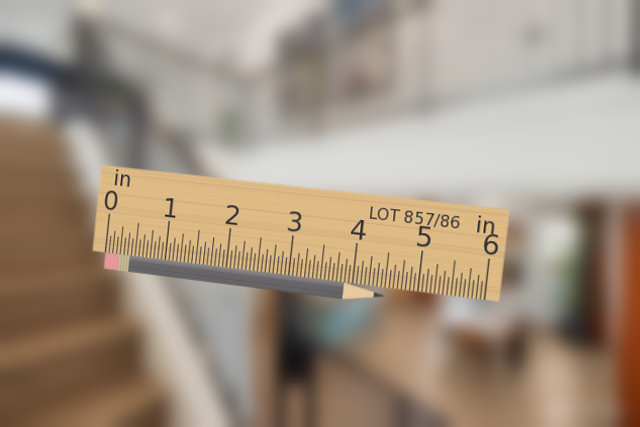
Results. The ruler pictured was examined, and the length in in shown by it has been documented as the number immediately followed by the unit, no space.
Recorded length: 4.5in
